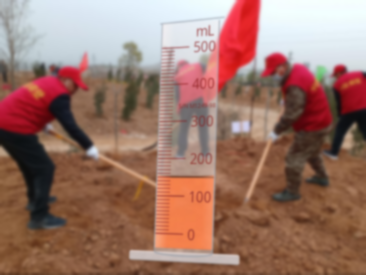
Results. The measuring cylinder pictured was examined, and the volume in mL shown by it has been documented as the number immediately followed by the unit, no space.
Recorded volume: 150mL
